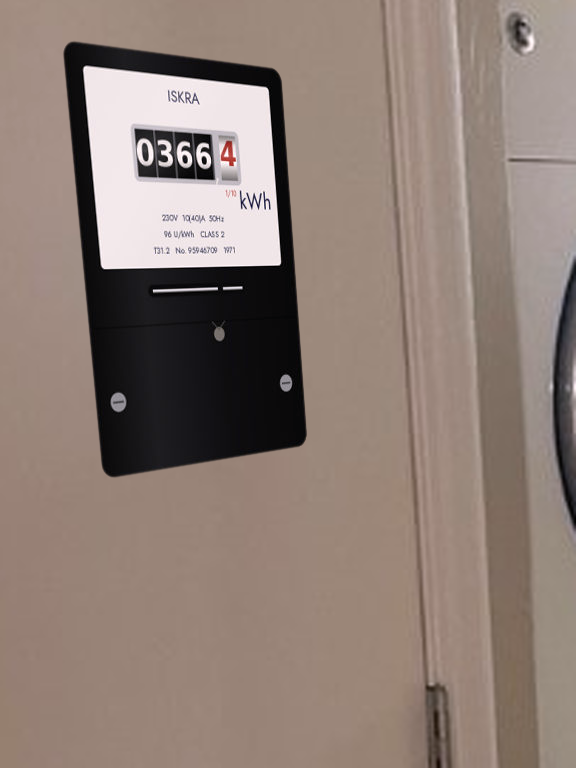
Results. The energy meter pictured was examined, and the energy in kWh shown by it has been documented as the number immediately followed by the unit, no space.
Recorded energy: 366.4kWh
